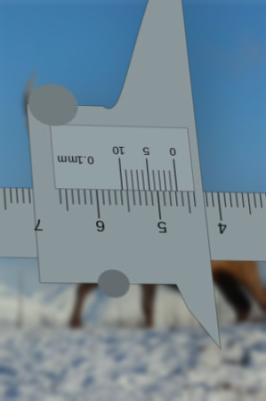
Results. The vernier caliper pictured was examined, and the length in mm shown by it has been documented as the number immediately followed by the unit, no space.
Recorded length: 46.8mm
